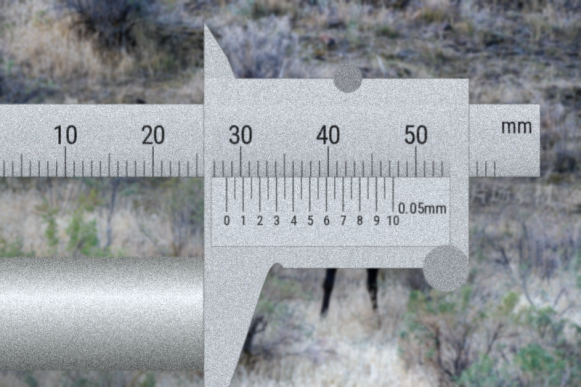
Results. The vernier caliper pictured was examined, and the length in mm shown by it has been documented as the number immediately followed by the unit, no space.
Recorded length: 28.4mm
